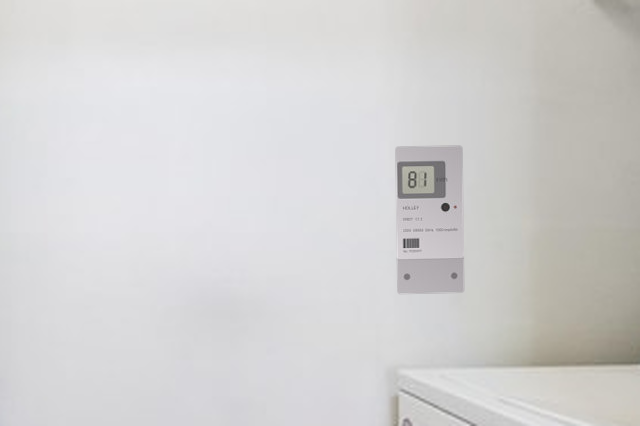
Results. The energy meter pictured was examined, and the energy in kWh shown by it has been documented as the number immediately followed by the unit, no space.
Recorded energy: 81kWh
